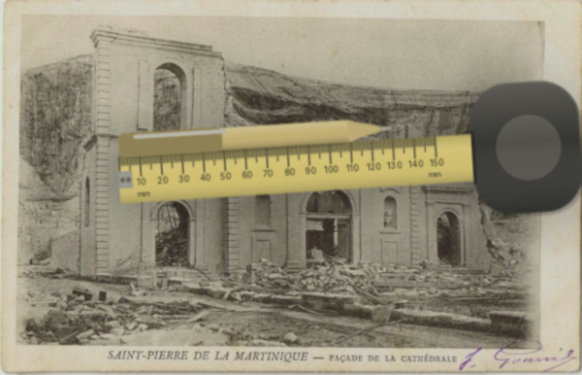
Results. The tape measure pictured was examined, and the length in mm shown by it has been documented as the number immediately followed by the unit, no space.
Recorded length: 130mm
